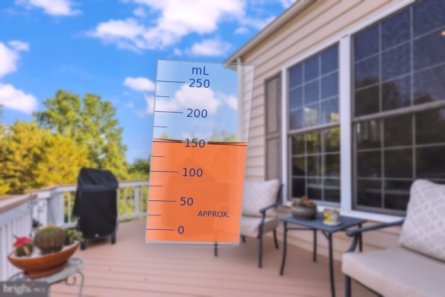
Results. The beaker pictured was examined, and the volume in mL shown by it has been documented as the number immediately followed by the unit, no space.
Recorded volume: 150mL
